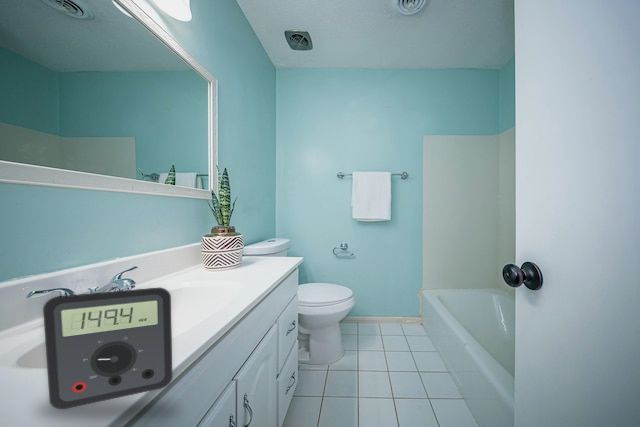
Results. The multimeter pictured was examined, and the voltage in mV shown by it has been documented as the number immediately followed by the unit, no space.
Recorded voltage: 149.4mV
